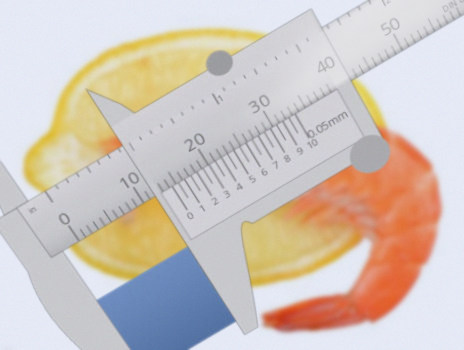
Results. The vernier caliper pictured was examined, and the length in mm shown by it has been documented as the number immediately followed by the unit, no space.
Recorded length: 14.4mm
